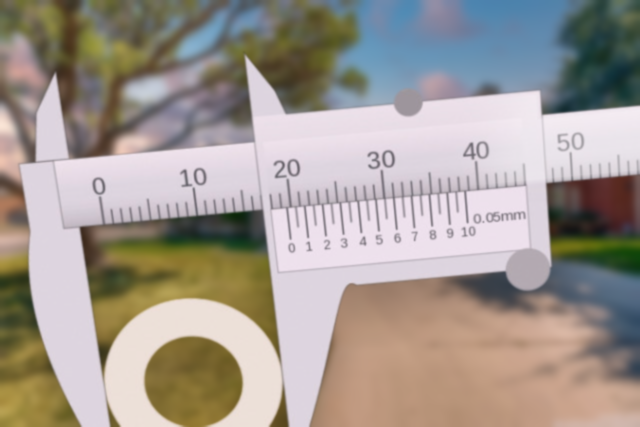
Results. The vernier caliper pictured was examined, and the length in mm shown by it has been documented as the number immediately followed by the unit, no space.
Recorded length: 19.6mm
